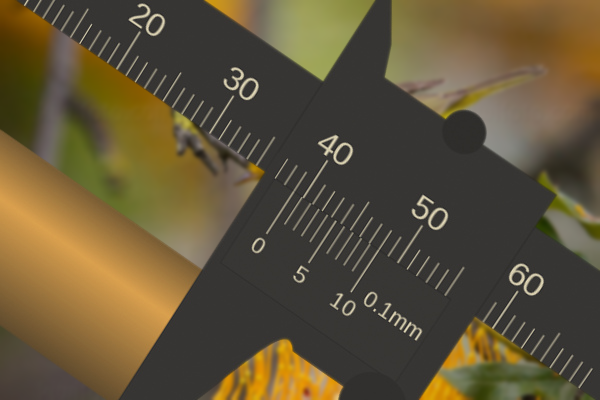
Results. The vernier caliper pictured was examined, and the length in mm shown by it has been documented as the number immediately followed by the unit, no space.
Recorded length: 39.0mm
